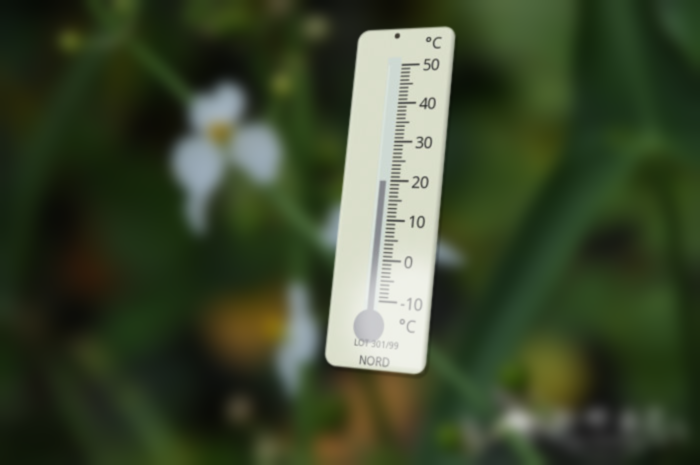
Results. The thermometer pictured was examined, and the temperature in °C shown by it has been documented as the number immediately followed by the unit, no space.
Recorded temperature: 20°C
